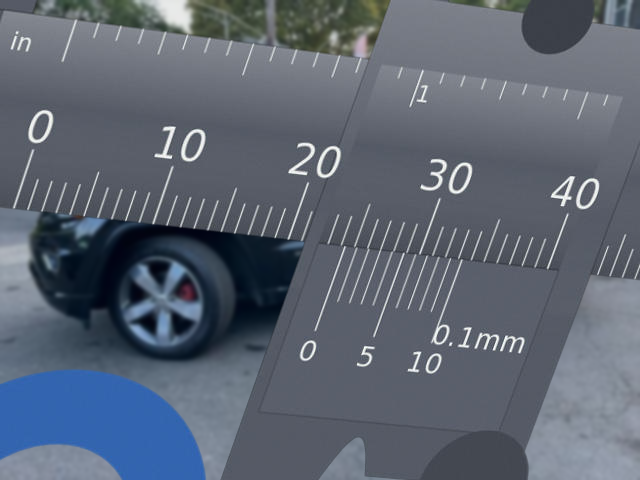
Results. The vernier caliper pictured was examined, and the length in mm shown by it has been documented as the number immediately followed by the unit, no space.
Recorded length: 24.3mm
